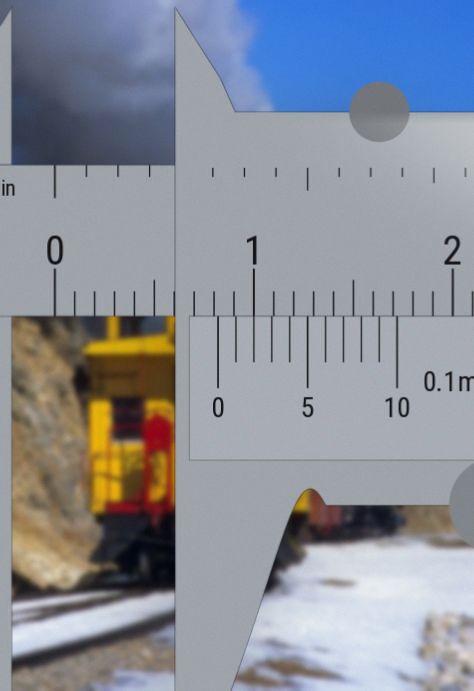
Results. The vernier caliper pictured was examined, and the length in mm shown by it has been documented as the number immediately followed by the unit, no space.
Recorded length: 8.2mm
